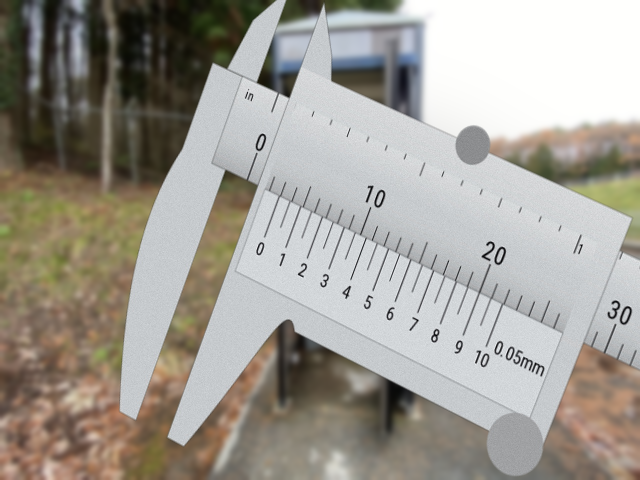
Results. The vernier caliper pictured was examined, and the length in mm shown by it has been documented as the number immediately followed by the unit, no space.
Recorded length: 2.9mm
